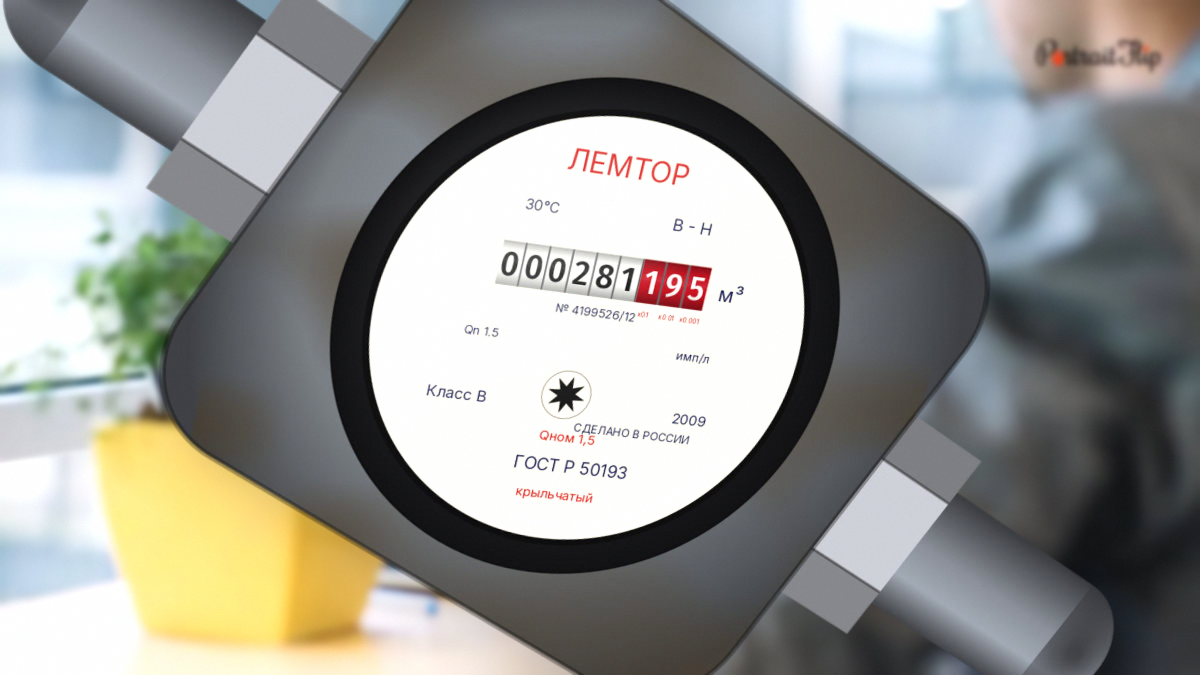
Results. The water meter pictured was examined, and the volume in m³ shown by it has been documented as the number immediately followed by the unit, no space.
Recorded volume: 281.195m³
